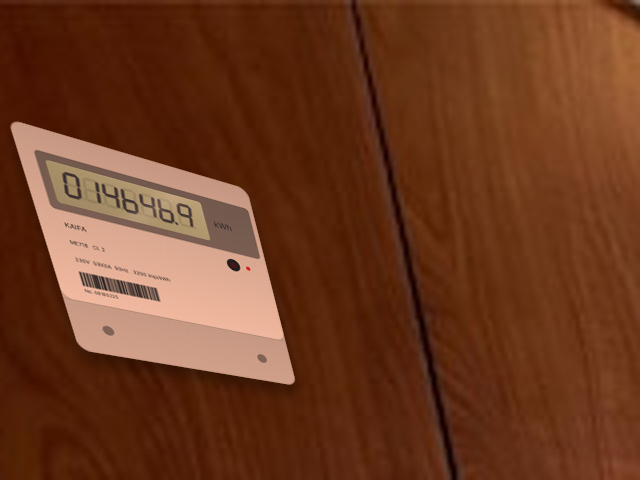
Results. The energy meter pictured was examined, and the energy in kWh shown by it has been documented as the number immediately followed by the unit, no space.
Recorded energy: 14646.9kWh
